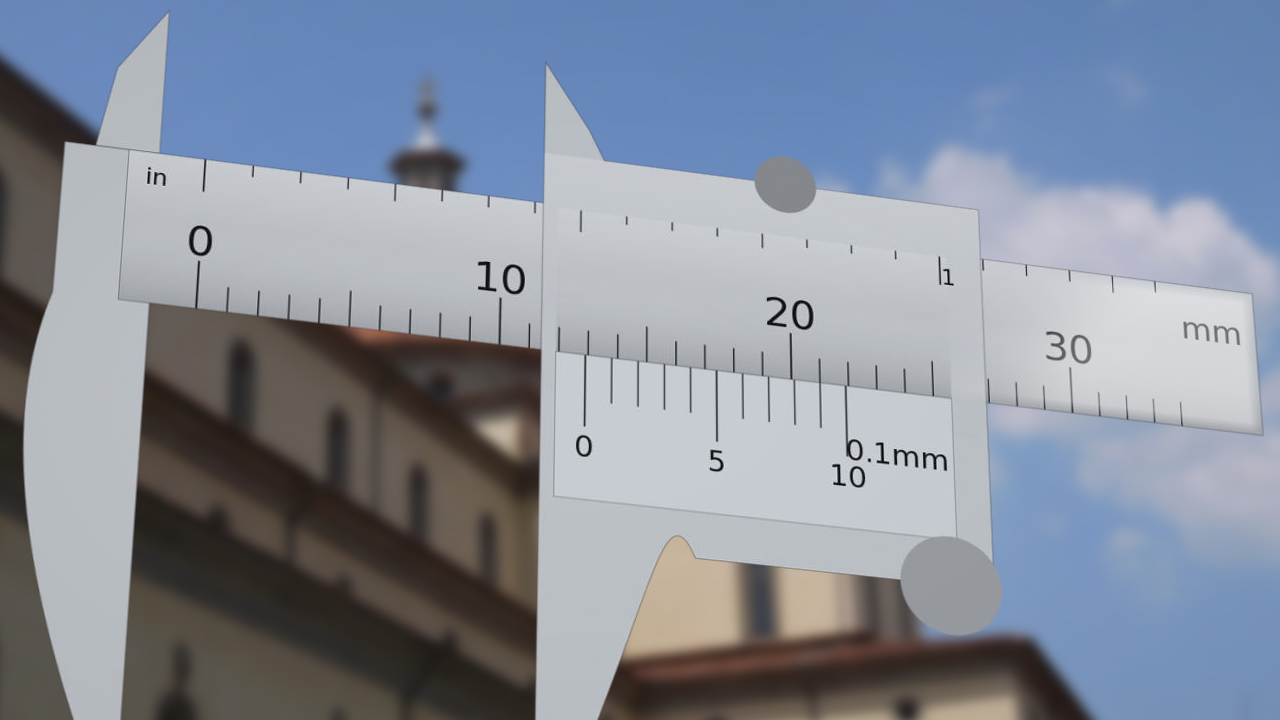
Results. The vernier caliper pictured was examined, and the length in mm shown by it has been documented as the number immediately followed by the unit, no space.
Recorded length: 12.9mm
